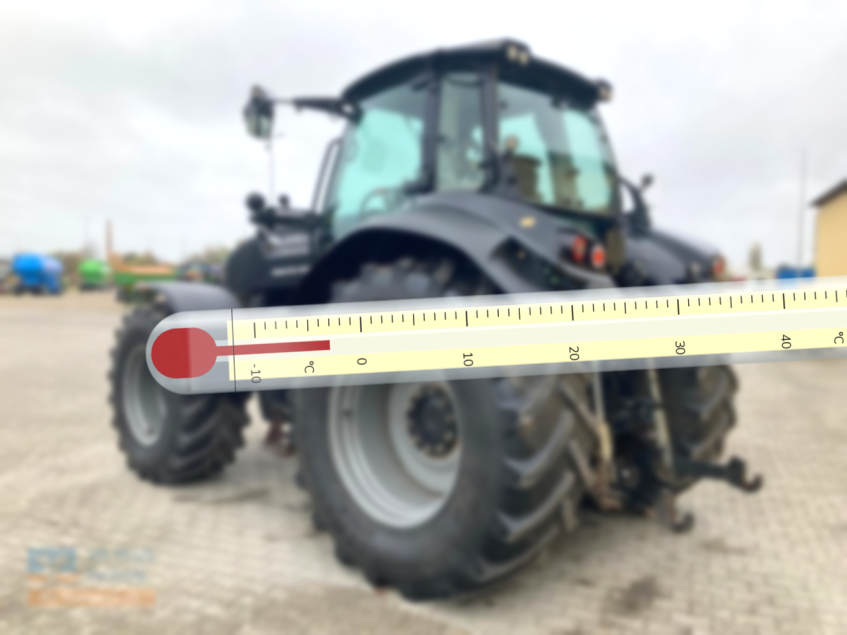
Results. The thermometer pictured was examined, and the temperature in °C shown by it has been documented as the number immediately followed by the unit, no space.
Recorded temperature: -3°C
